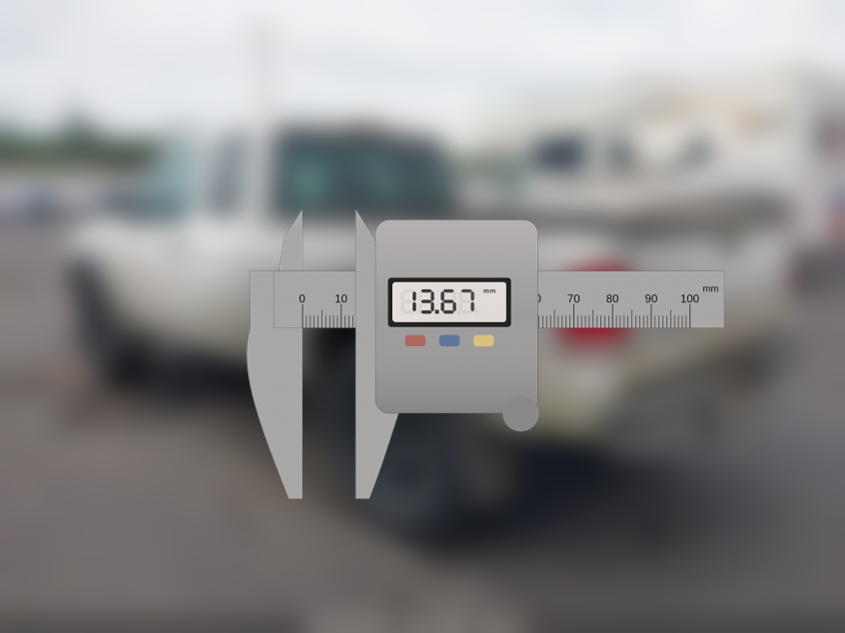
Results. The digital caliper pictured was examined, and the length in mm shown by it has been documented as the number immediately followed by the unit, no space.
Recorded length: 13.67mm
